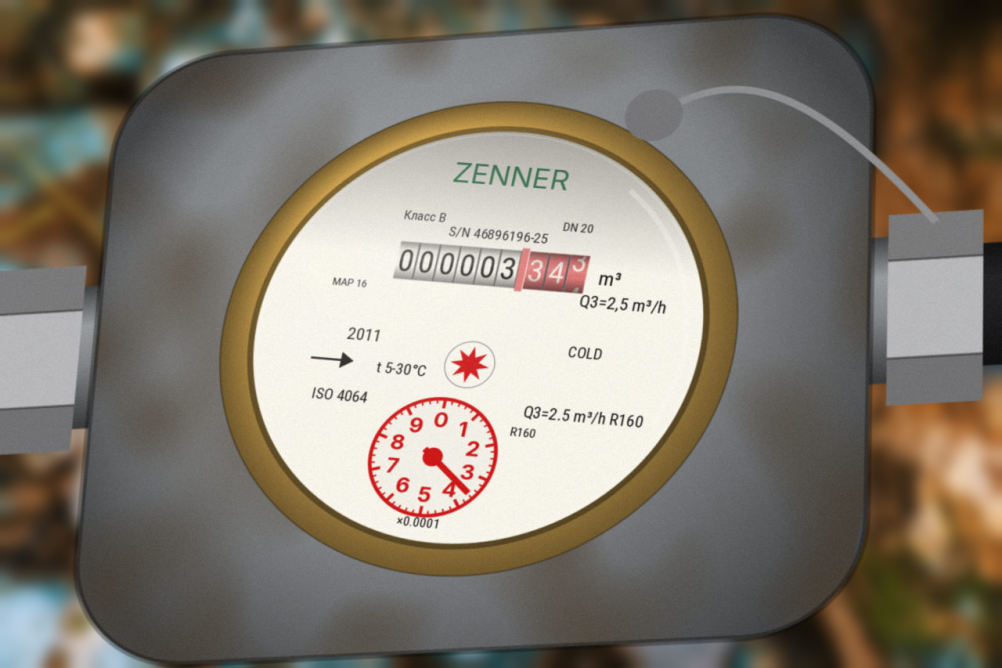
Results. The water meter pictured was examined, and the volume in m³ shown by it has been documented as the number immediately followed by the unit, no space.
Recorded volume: 3.3433m³
